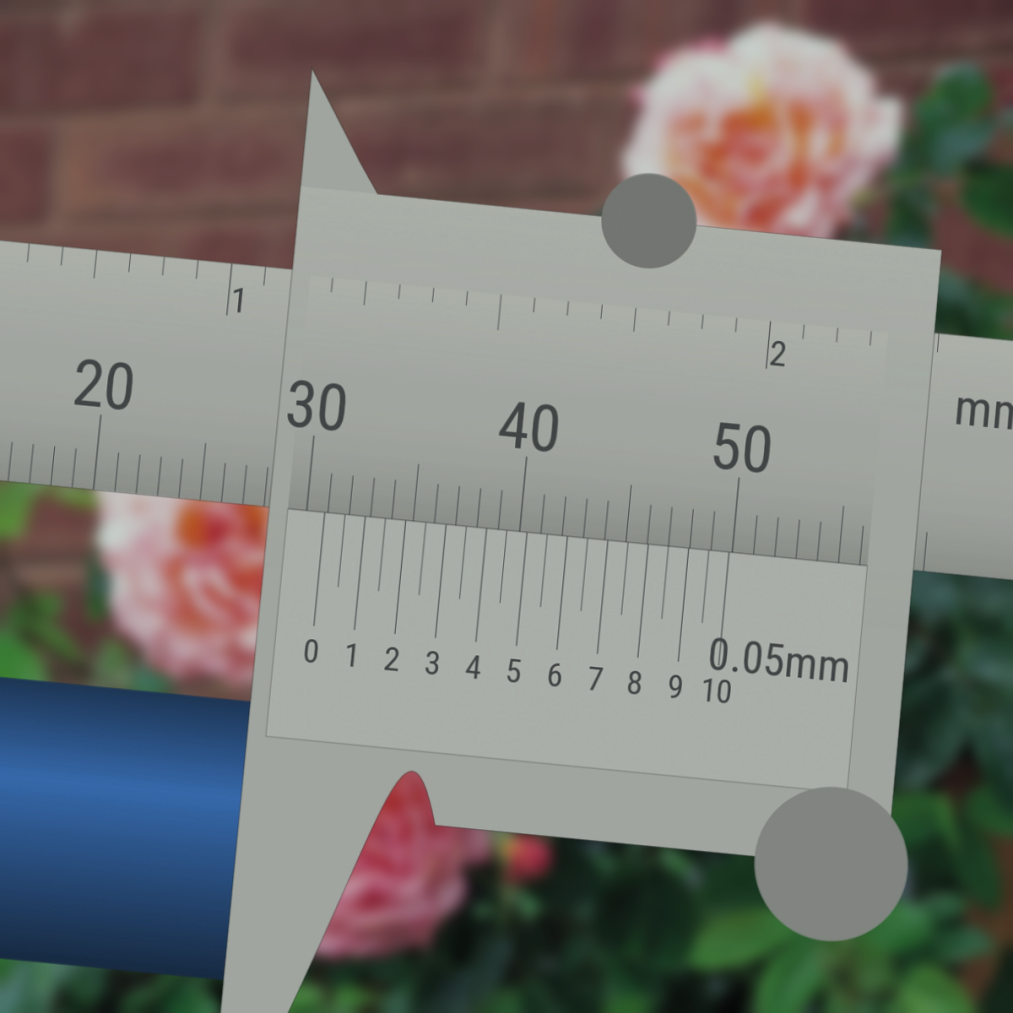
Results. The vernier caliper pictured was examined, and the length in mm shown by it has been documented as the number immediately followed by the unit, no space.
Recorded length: 30.85mm
